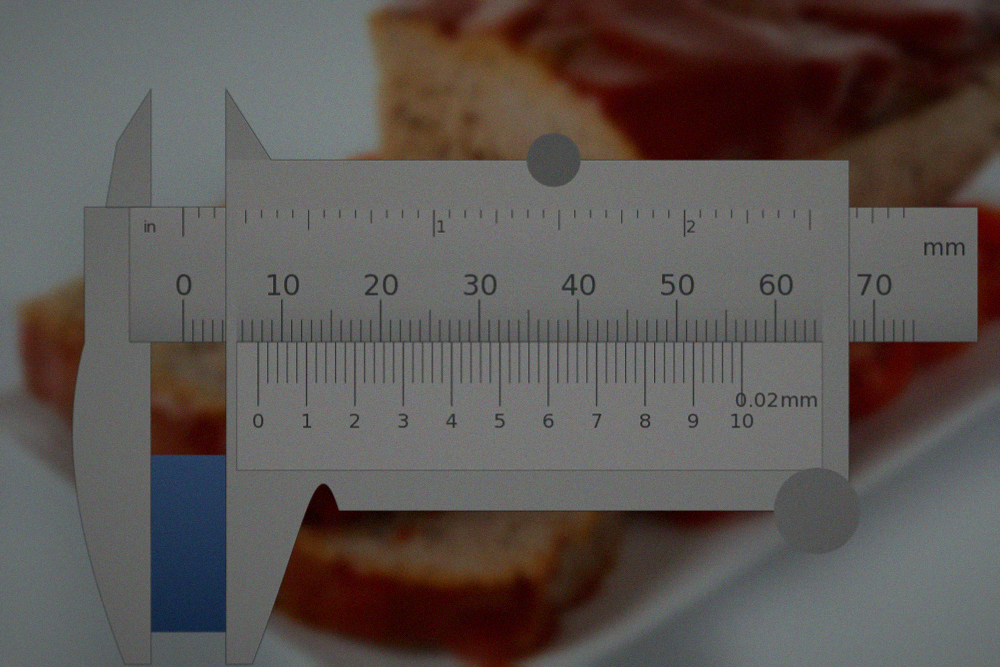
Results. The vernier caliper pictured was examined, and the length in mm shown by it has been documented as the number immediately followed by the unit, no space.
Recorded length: 7.6mm
